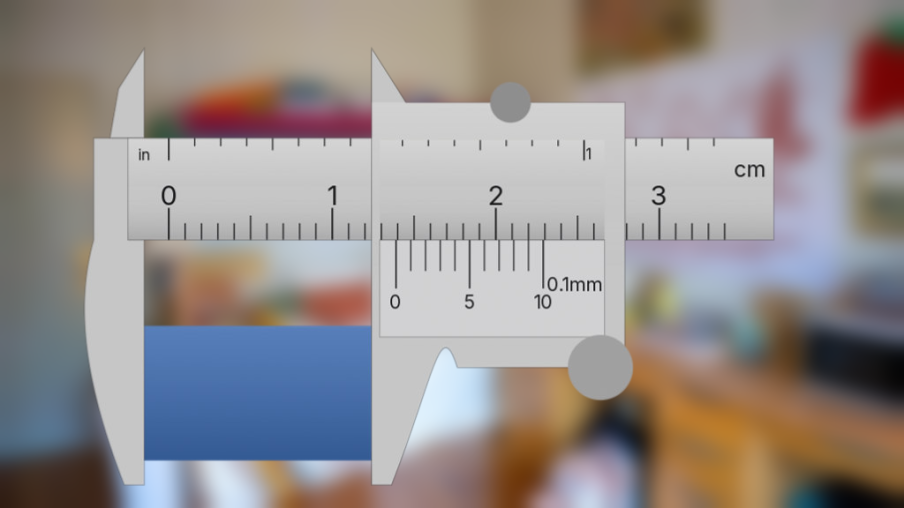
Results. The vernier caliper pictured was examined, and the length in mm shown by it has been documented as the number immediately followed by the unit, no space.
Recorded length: 13.9mm
